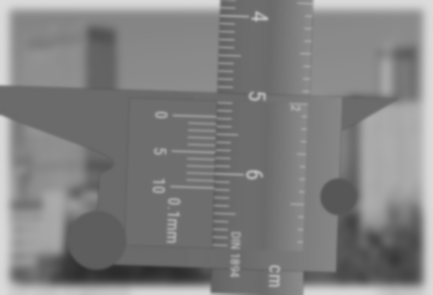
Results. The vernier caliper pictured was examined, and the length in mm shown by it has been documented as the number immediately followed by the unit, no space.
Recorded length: 52.8mm
